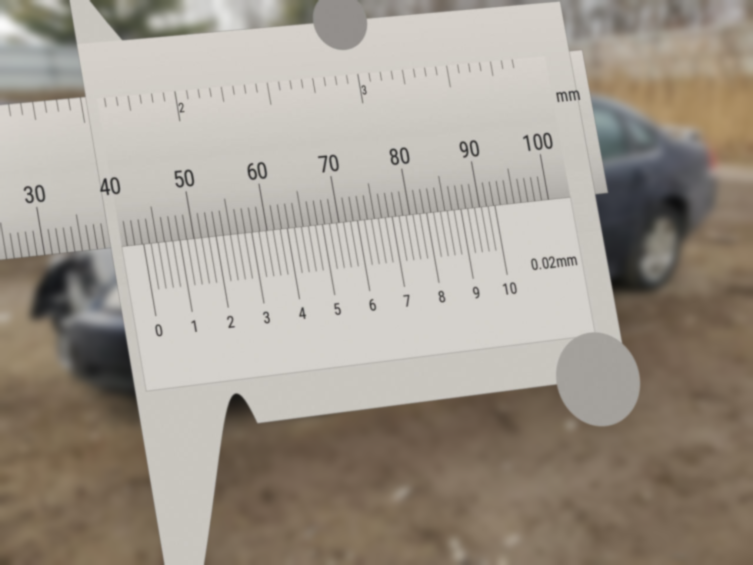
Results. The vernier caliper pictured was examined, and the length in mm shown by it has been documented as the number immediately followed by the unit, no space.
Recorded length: 43.2mm
